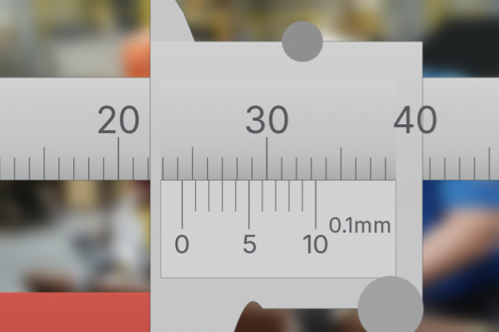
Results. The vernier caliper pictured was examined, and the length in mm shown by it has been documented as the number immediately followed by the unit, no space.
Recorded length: 24.3mm
